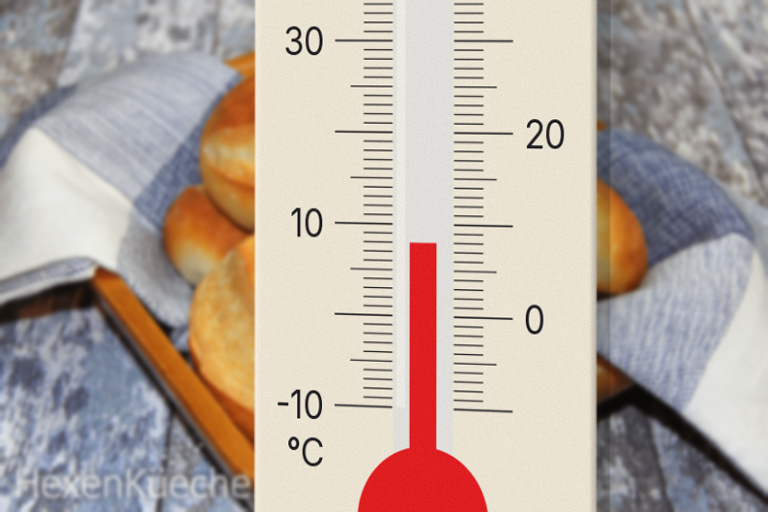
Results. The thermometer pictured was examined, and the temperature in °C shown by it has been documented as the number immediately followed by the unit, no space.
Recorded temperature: 8°C
